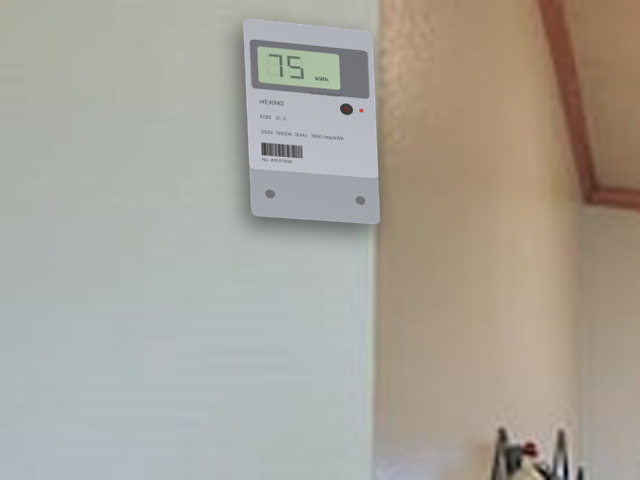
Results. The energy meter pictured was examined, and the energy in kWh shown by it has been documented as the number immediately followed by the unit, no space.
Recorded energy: 75kWh
